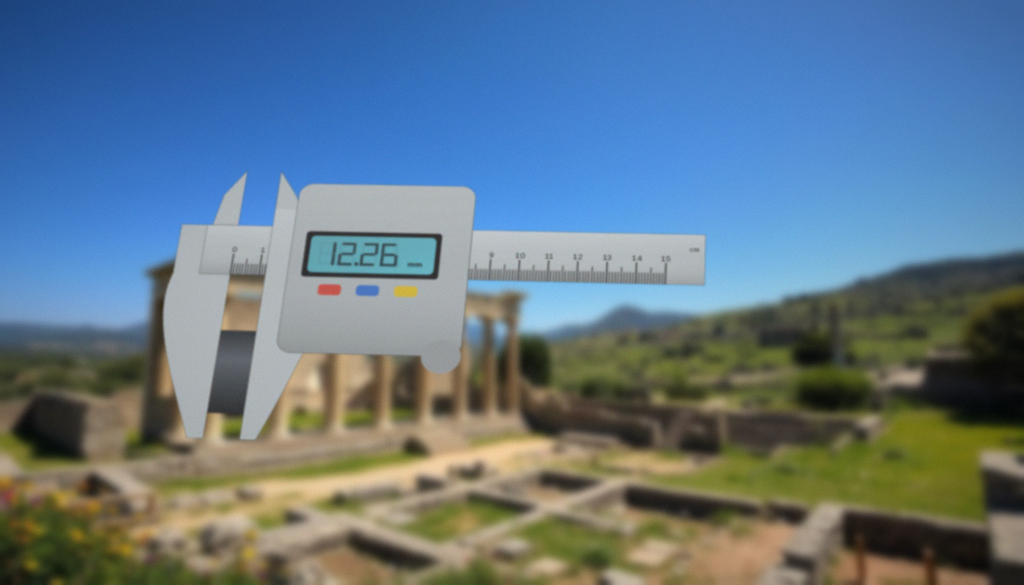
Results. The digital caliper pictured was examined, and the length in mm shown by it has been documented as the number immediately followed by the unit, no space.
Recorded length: 12.26mm
